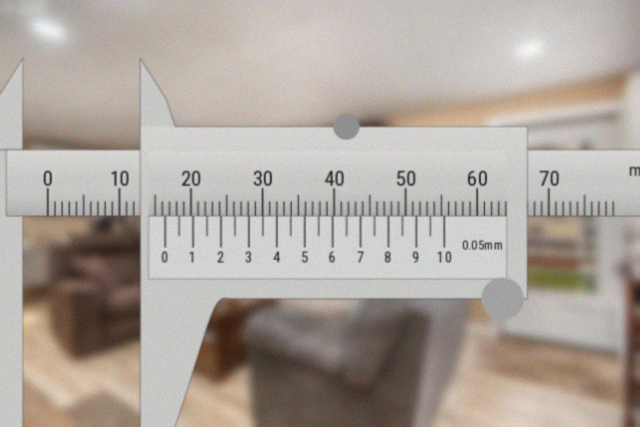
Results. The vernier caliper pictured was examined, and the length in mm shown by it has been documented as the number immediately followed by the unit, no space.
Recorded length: 16.4mm
